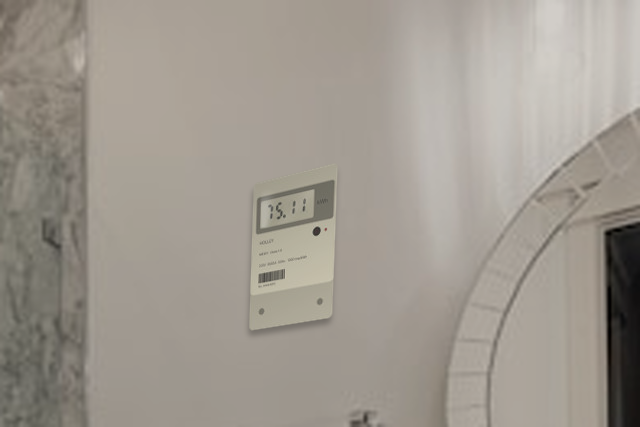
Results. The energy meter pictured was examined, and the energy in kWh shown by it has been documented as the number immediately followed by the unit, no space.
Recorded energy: 75.11kWh
